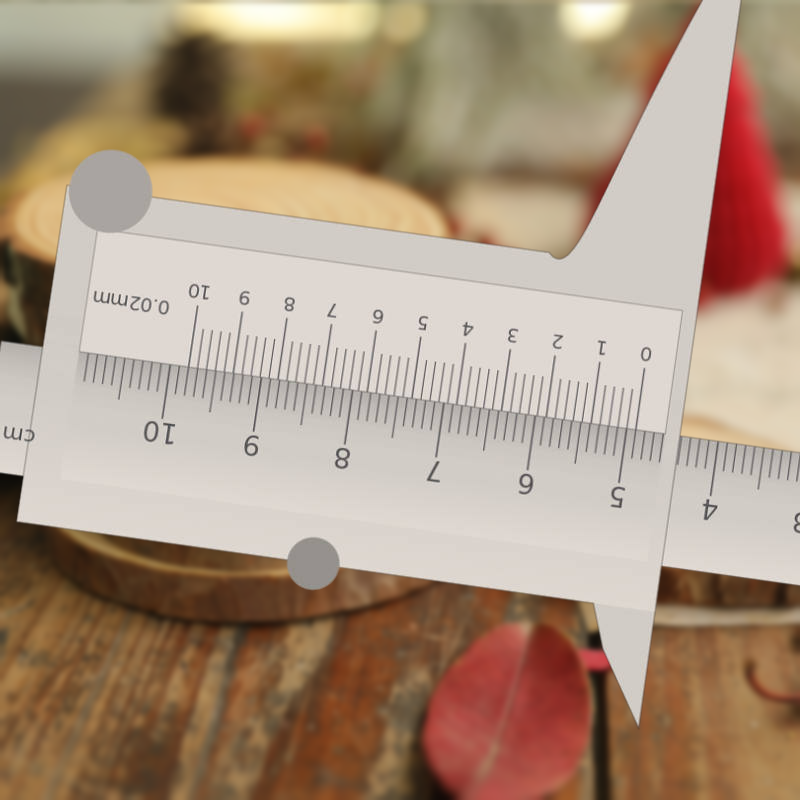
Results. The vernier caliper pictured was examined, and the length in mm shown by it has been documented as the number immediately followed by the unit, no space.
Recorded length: 49.0mm
